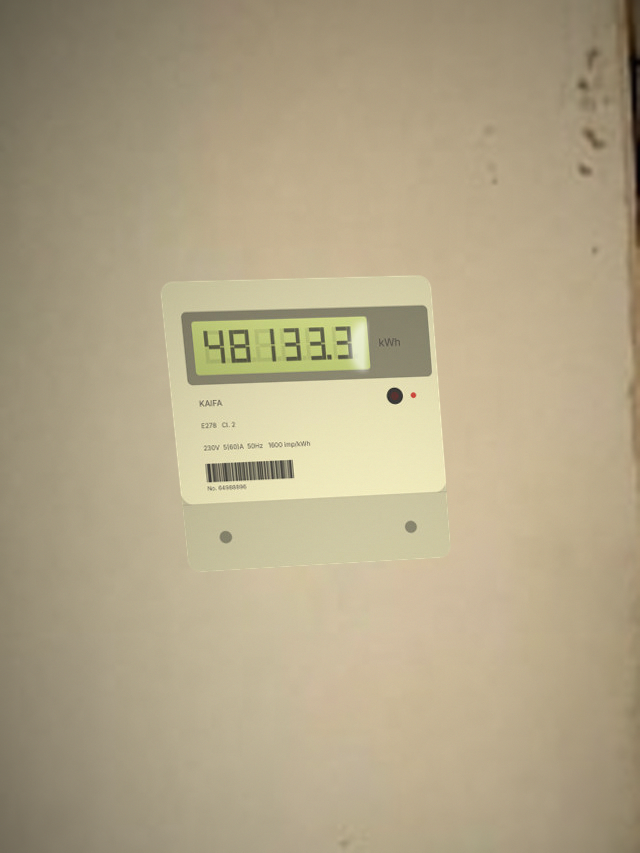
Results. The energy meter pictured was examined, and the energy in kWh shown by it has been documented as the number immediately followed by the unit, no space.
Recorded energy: 48133.3kWh
